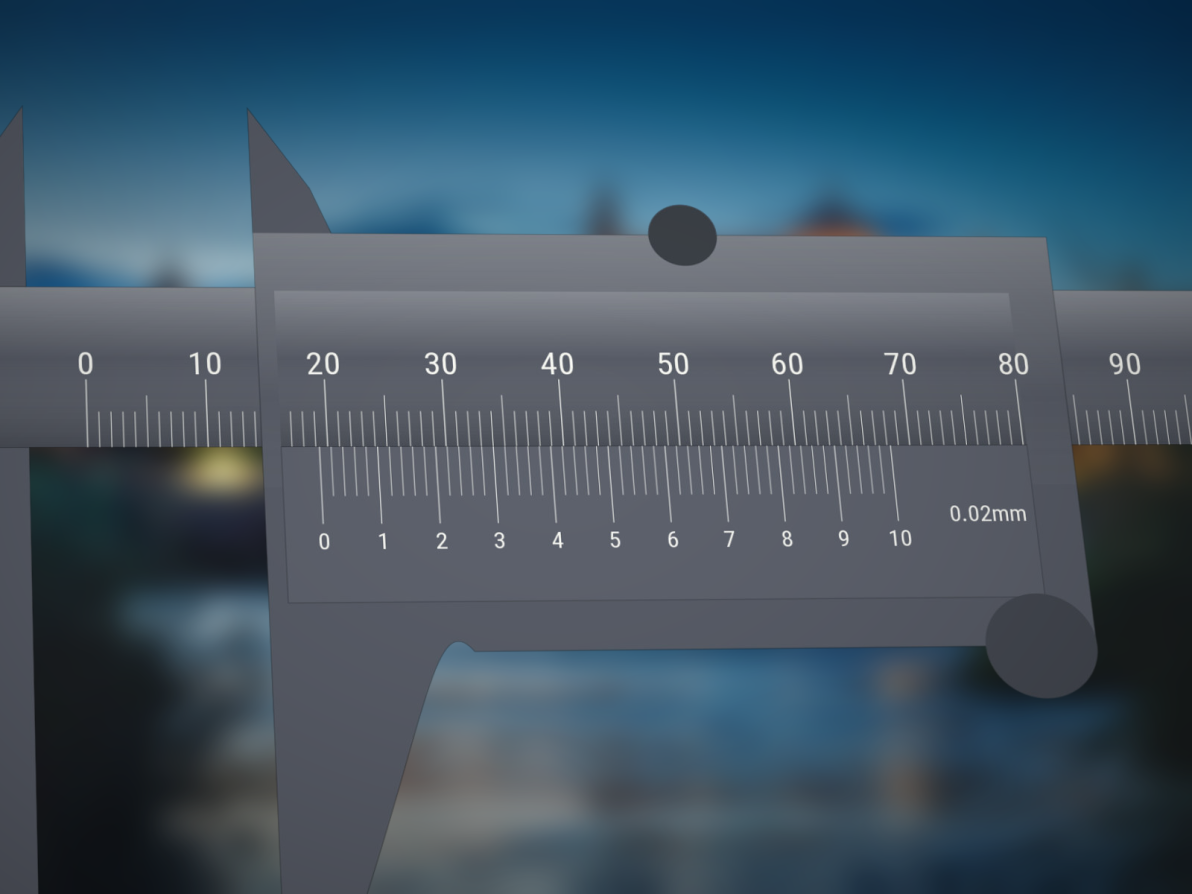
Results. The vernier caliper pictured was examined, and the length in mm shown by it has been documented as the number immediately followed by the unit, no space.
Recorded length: 19.3mm
